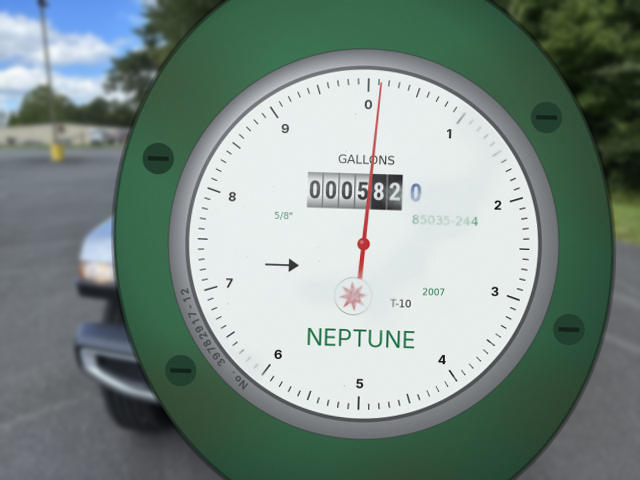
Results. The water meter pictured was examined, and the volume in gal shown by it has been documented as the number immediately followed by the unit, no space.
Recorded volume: 5820.1gal
